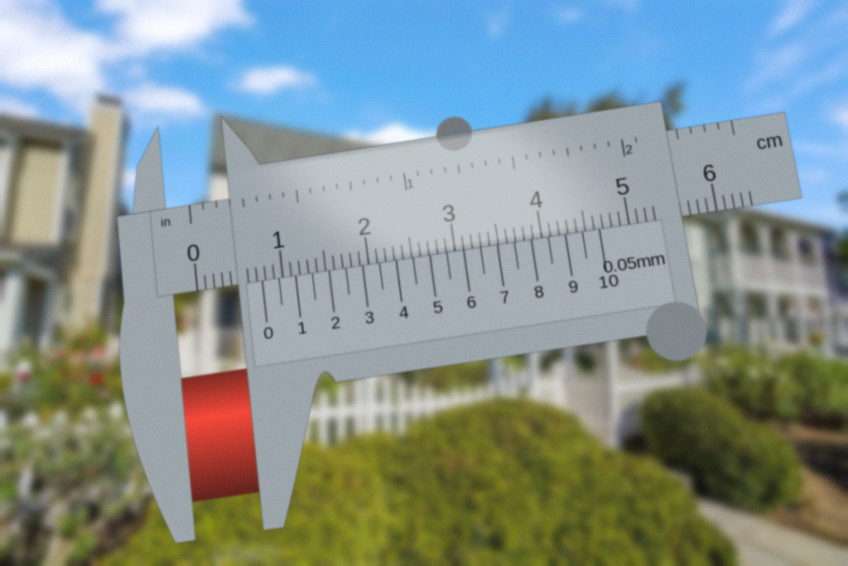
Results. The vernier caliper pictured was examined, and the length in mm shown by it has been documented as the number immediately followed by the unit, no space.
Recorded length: 7.6mm
